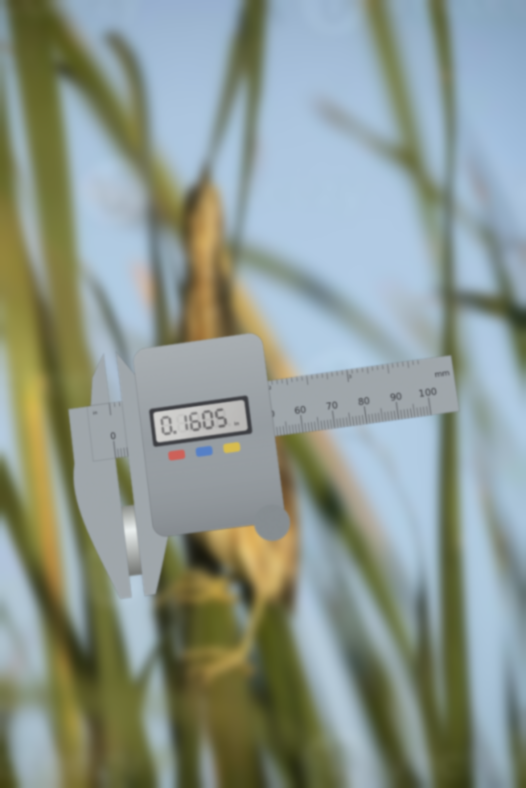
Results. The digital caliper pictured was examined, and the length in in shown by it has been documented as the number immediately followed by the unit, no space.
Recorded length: 0.1605in
